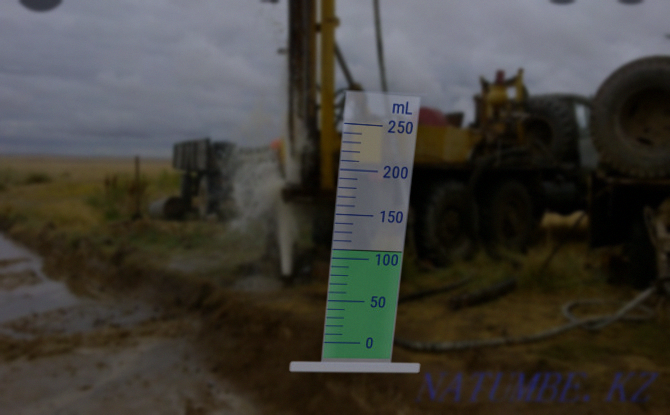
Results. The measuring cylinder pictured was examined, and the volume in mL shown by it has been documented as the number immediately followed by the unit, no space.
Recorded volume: 110mL
